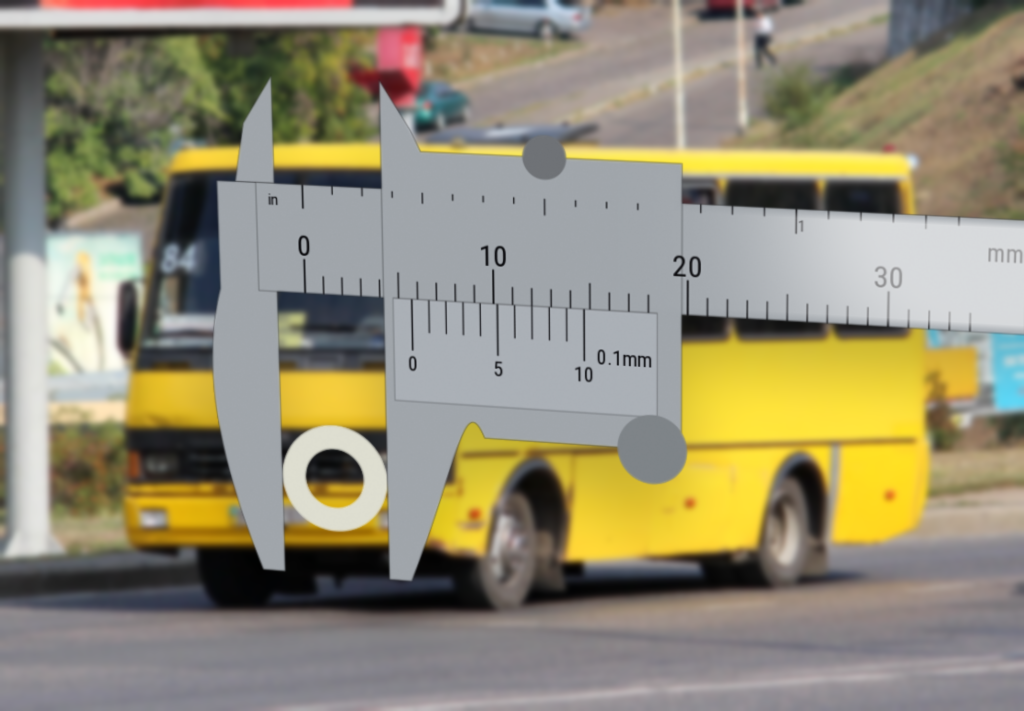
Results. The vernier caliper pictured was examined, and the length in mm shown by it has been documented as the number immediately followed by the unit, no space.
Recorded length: 5.7mm
